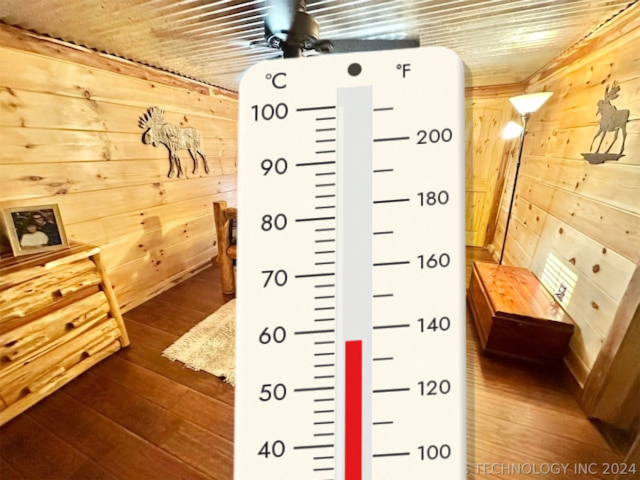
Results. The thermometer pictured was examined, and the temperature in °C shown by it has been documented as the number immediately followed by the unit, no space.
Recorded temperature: 58°C
